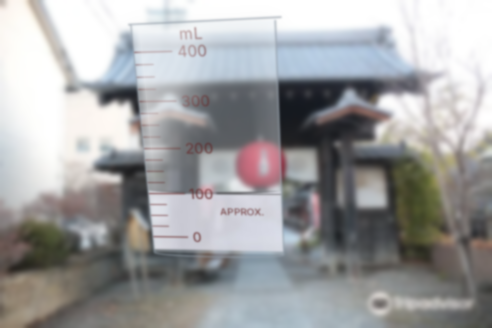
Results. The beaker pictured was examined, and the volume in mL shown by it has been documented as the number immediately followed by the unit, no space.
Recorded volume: 100mL
